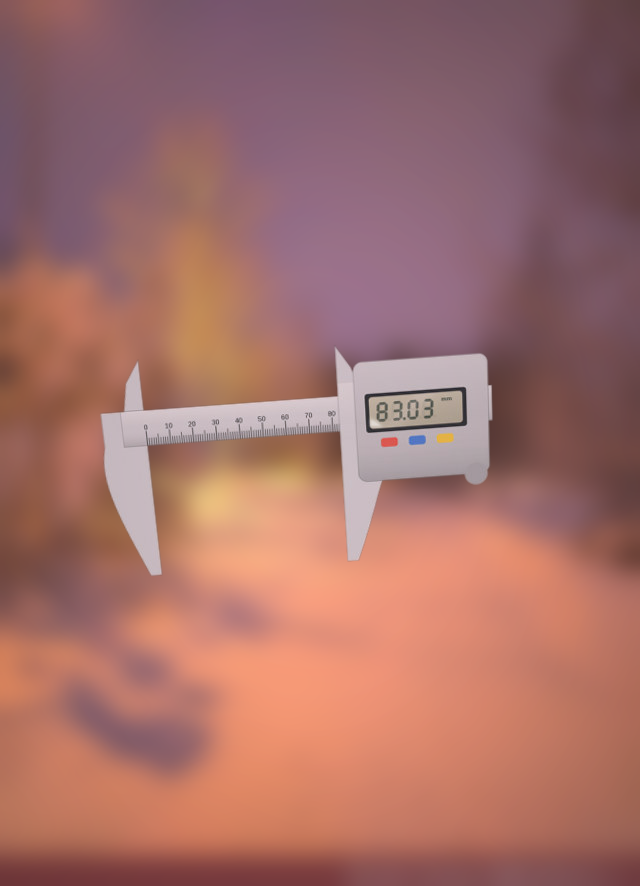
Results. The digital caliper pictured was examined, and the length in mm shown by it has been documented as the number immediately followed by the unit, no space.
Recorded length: 83.03mm
